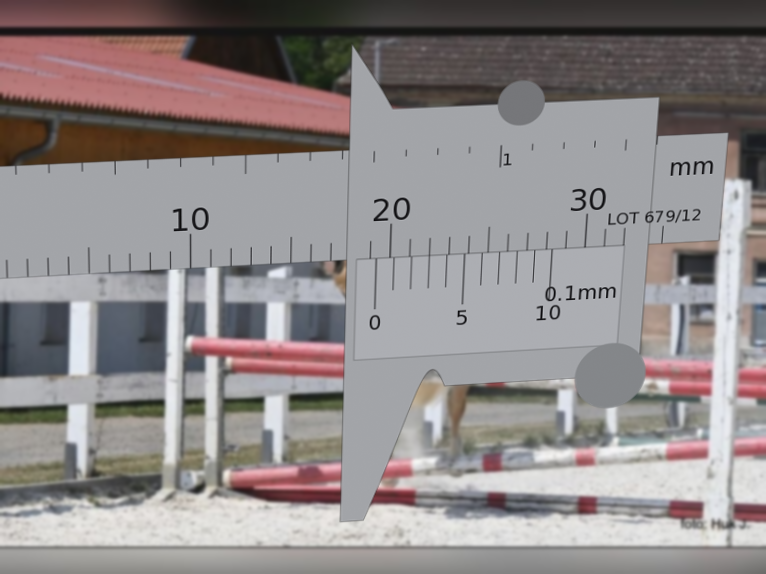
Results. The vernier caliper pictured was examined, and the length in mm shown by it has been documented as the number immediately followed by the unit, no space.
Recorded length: 19.3mm
